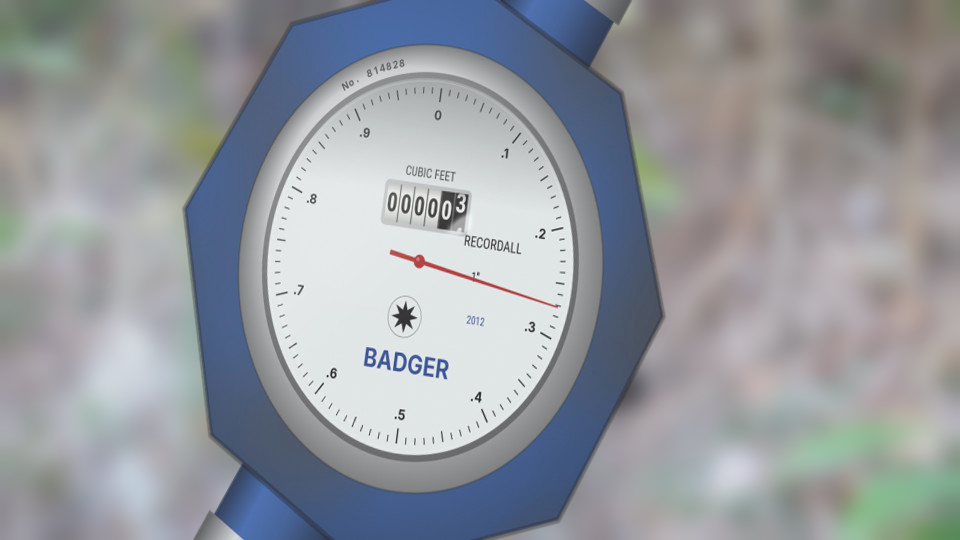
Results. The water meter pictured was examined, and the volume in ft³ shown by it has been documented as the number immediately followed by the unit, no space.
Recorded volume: 3.27ft³
